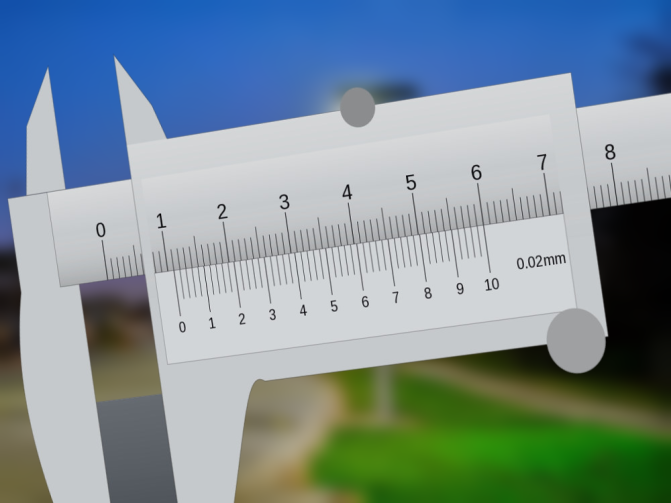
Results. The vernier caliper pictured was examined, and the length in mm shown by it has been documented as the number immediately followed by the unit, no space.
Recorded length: 11.0mm
